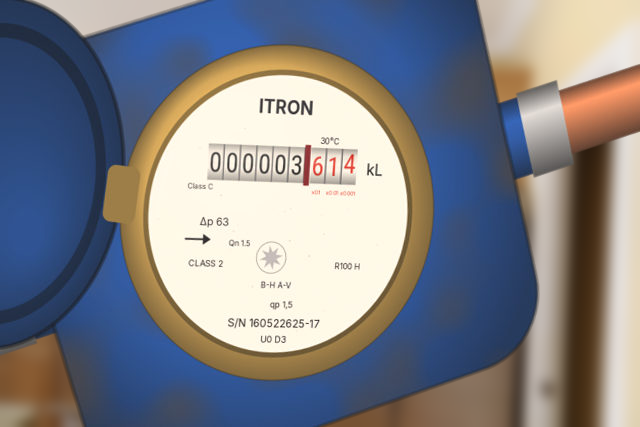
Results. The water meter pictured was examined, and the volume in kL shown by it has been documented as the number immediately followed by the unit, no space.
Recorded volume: 3.614kL
